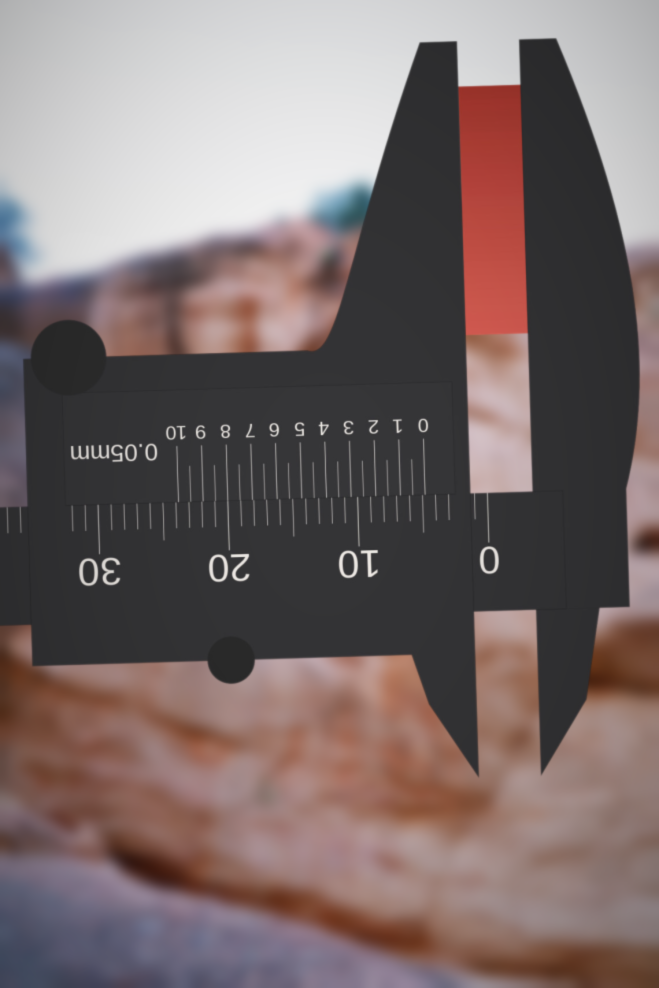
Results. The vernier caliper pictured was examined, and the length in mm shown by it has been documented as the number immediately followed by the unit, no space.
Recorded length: 4.8mm
